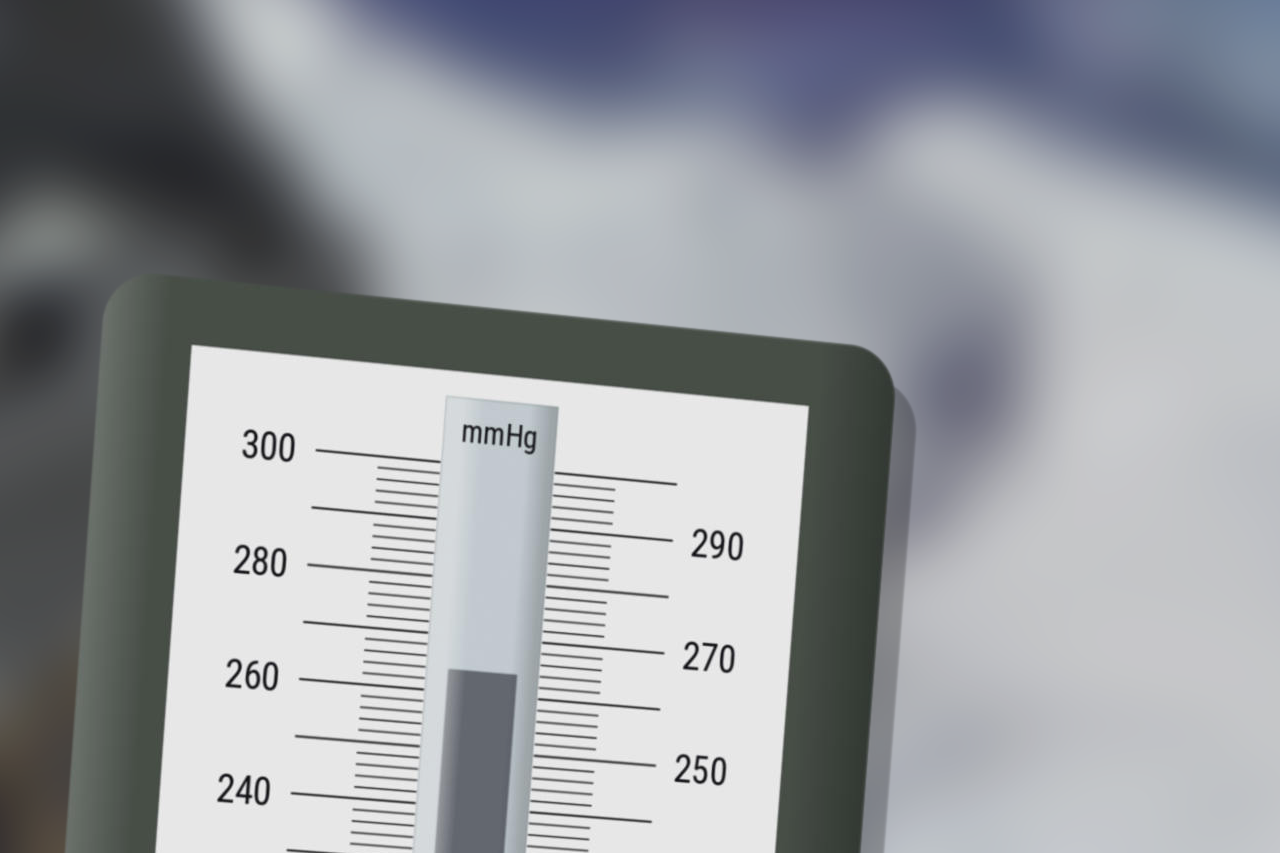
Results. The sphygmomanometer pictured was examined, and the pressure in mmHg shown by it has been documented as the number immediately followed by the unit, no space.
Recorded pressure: 264mmHg
